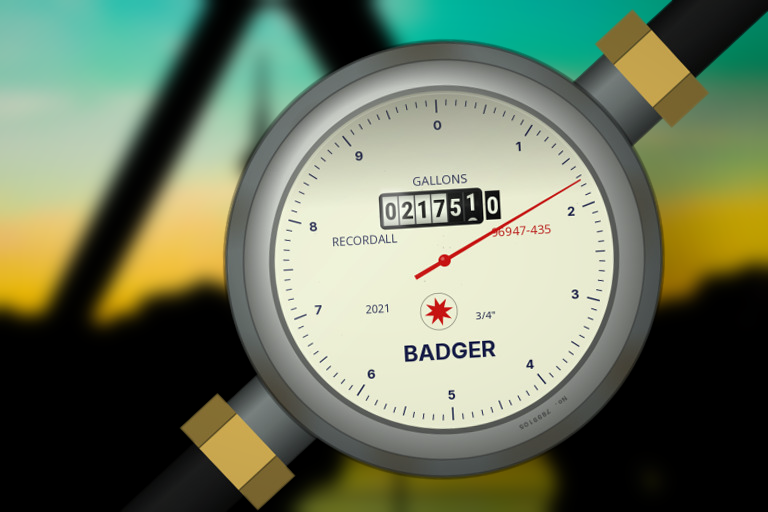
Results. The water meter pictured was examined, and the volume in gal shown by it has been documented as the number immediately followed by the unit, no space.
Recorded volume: 217511.7gal
